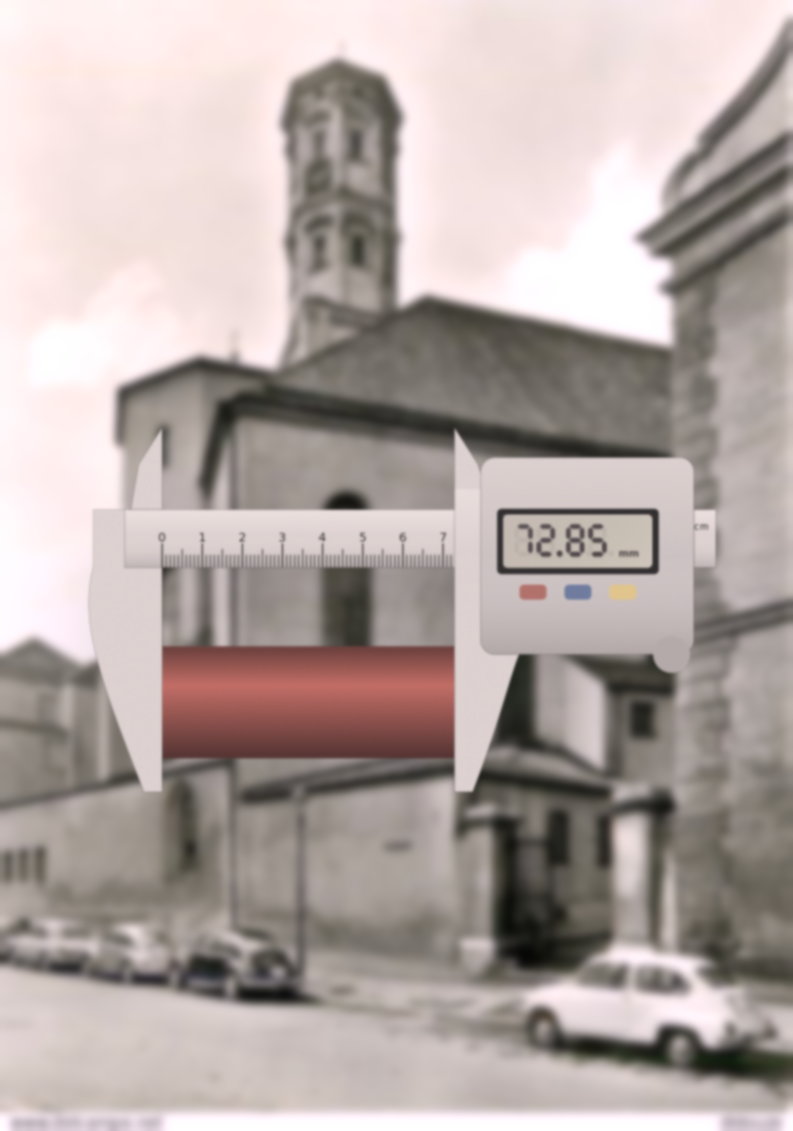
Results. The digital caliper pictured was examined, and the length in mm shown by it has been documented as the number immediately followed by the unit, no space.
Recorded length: 72.85mm
